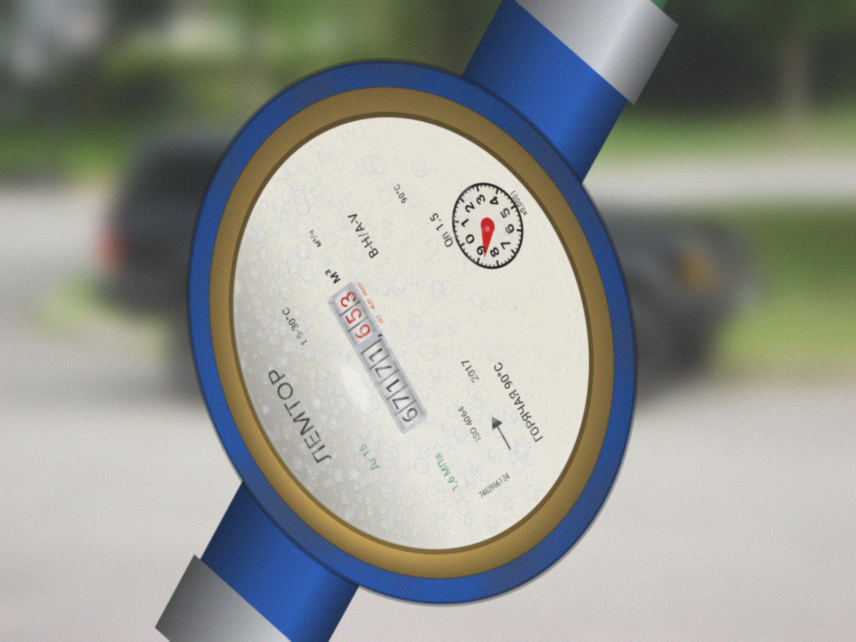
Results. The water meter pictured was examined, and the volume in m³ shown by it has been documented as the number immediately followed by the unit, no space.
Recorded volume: 67171.6528m³
